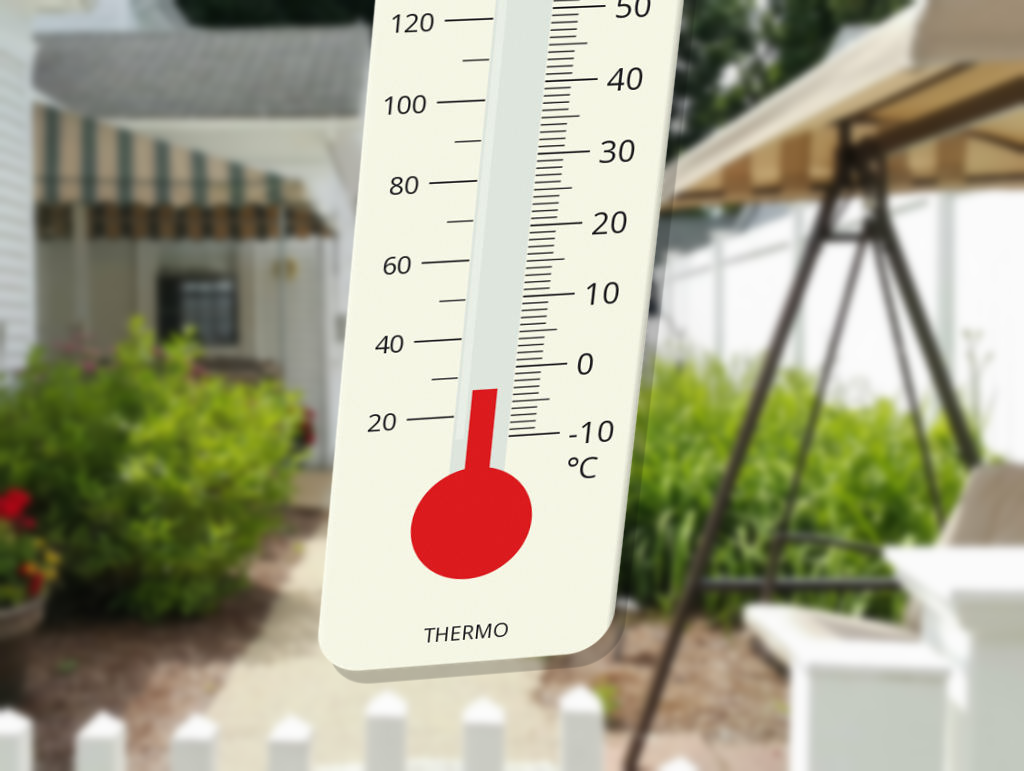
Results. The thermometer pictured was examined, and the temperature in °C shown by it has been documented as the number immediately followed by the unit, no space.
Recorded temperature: -3°C
